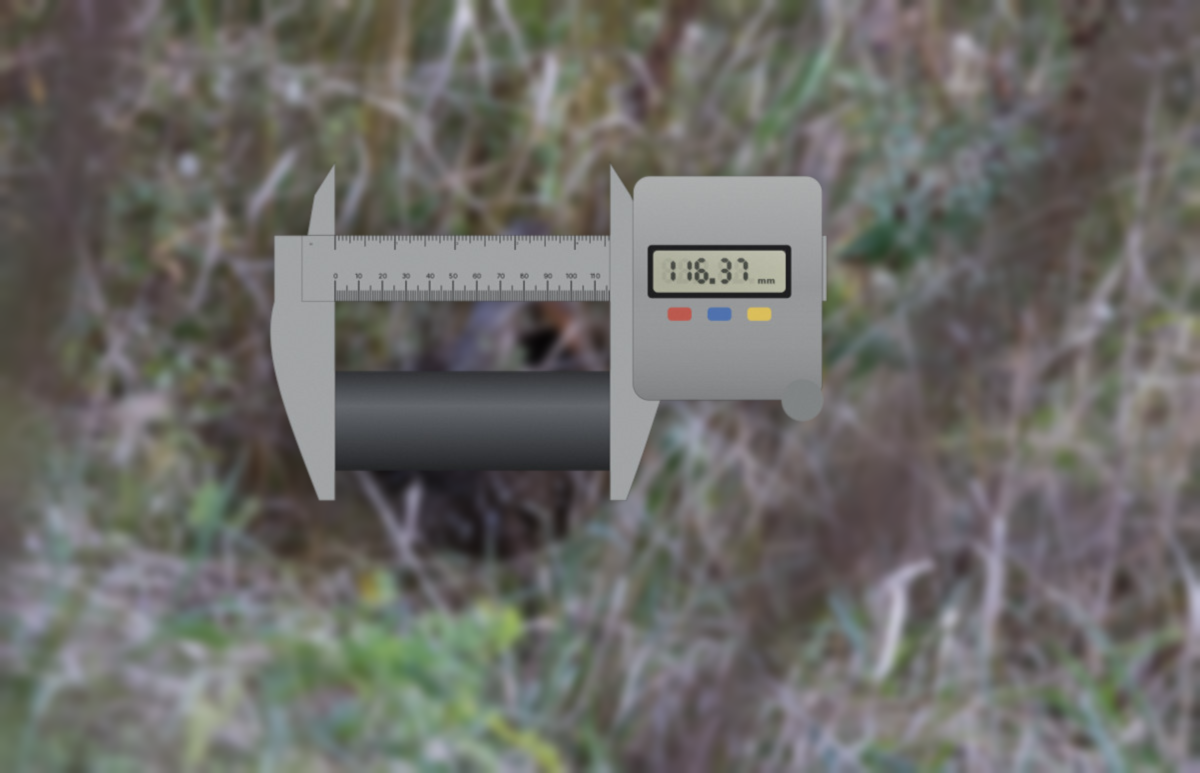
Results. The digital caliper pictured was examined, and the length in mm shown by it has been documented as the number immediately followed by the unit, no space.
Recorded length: 116.37mm
